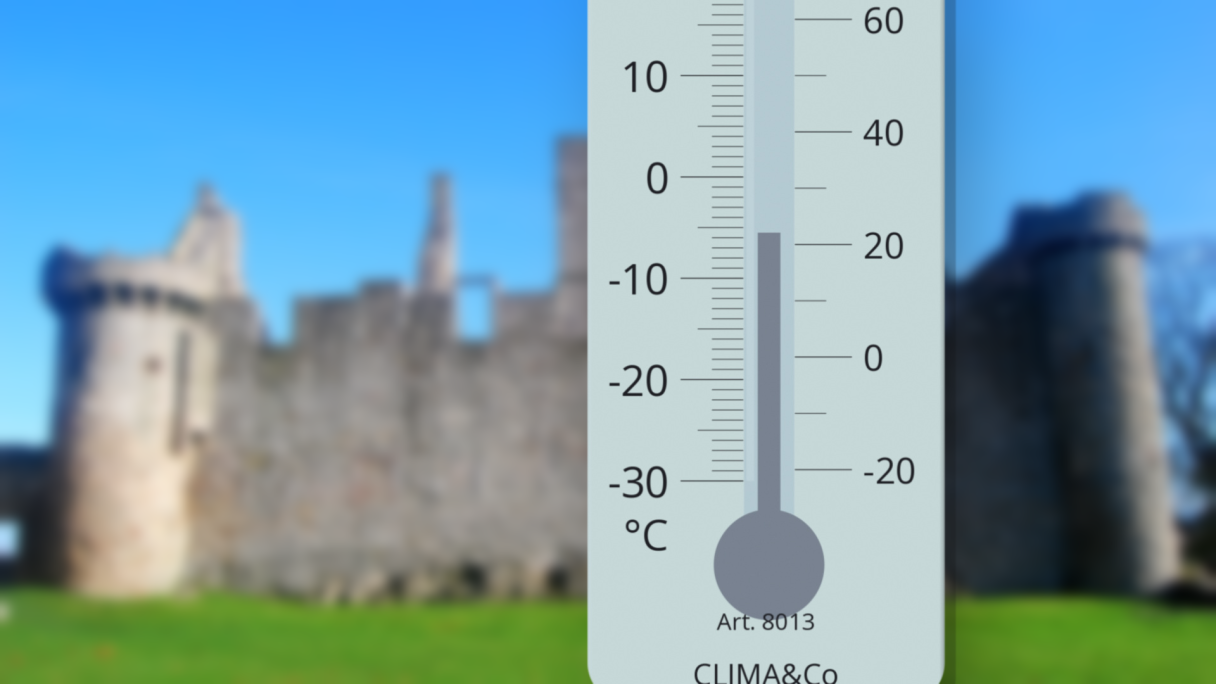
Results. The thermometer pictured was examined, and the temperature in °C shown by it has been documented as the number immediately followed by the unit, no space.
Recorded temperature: -5.5°C
